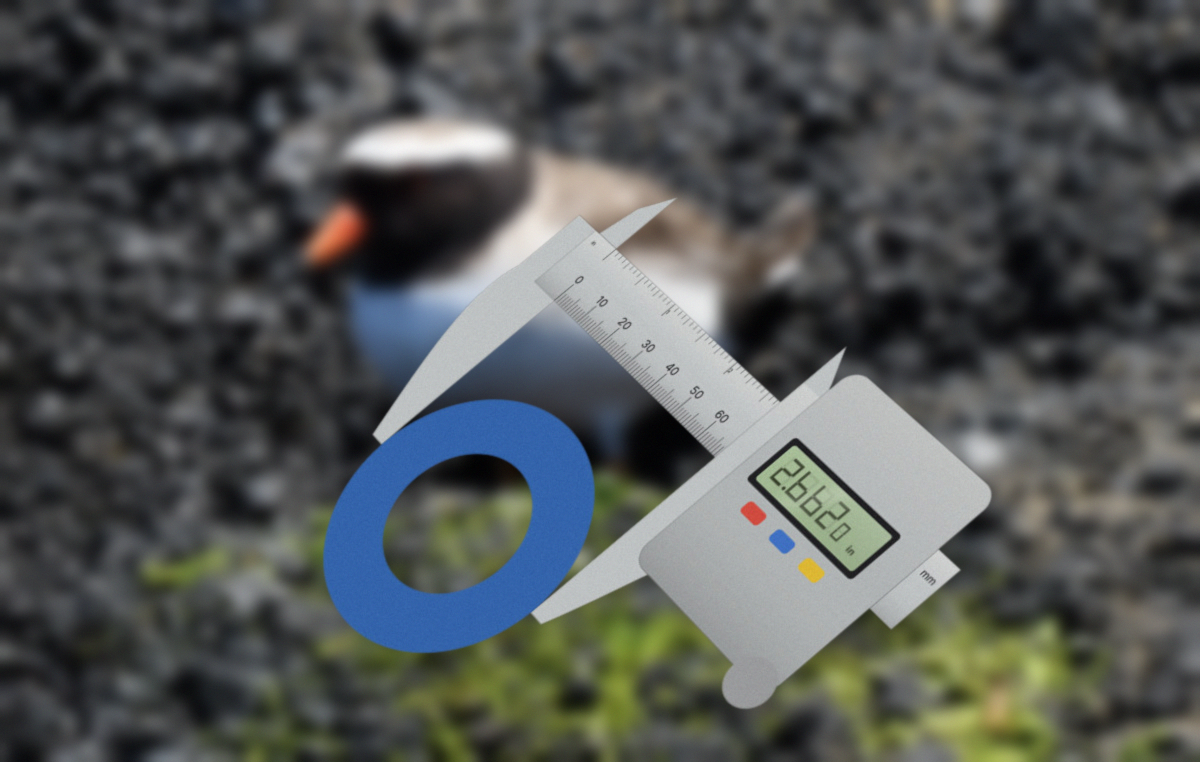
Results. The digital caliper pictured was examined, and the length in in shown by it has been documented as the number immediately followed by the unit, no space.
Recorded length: 2.6620in
